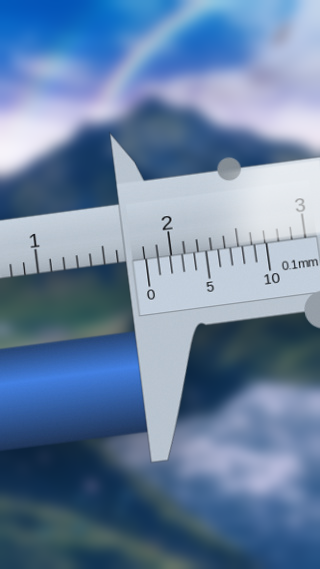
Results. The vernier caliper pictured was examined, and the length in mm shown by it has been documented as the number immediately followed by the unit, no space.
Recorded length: 18.1mm
